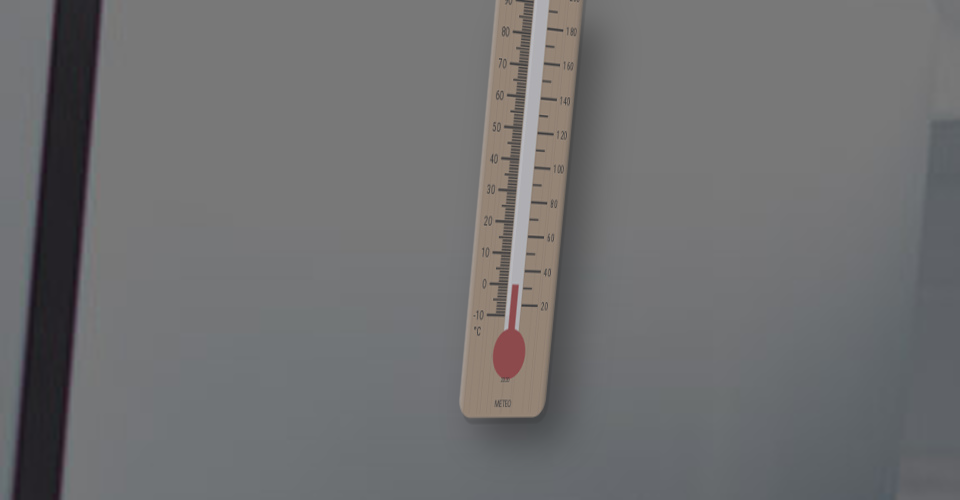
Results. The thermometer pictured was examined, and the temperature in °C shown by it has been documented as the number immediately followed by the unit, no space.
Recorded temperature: 0°C
